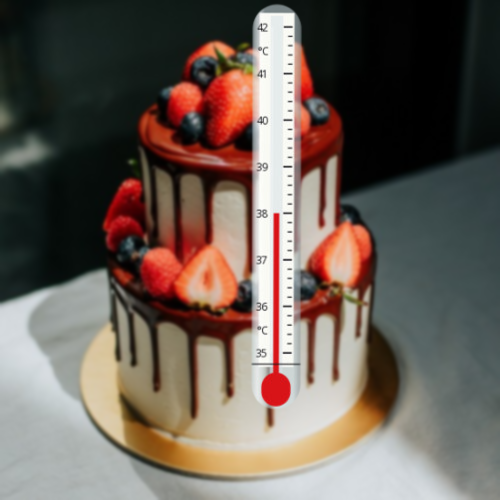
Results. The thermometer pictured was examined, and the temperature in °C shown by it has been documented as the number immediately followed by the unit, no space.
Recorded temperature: 38°C
